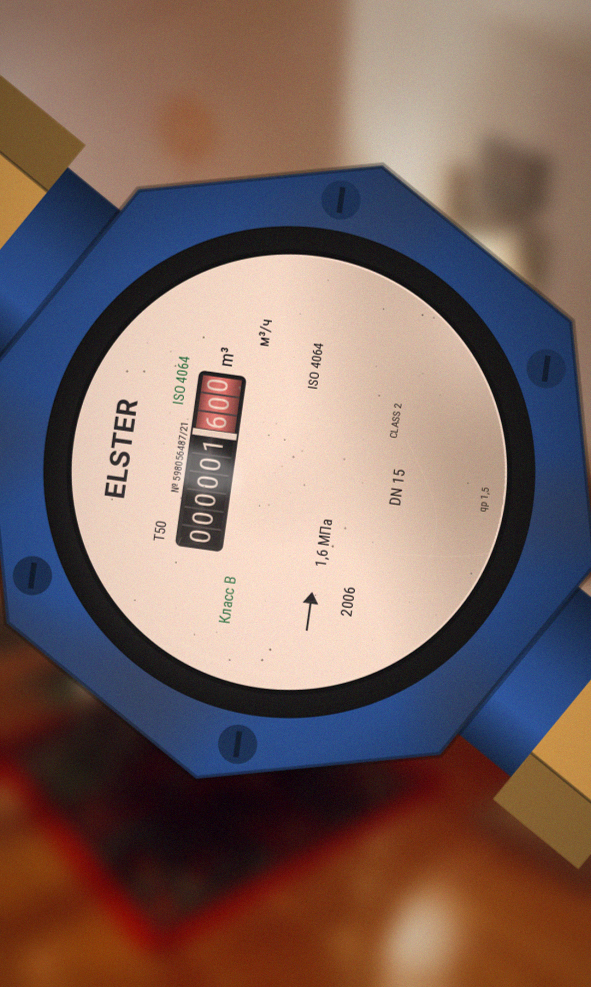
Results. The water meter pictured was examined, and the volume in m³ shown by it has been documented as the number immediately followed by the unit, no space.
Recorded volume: 1.600m³
